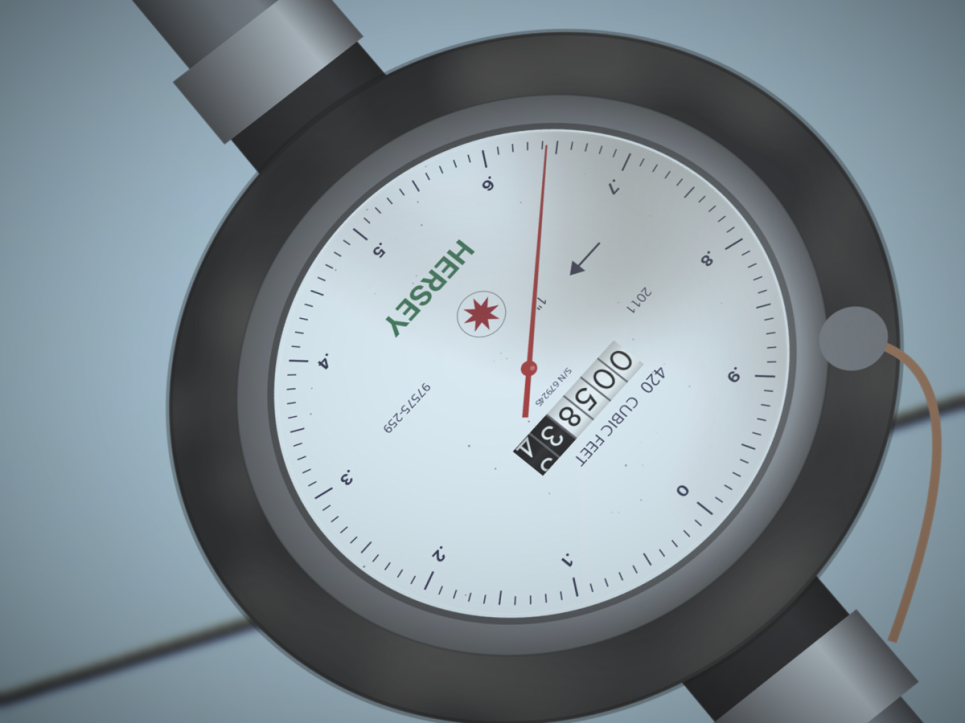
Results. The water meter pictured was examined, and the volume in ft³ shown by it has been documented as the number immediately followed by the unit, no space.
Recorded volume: 5833.64ft³
